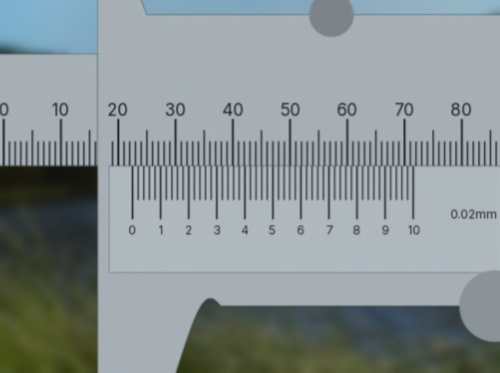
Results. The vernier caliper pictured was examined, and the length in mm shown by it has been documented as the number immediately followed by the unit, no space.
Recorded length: 22.5mm
